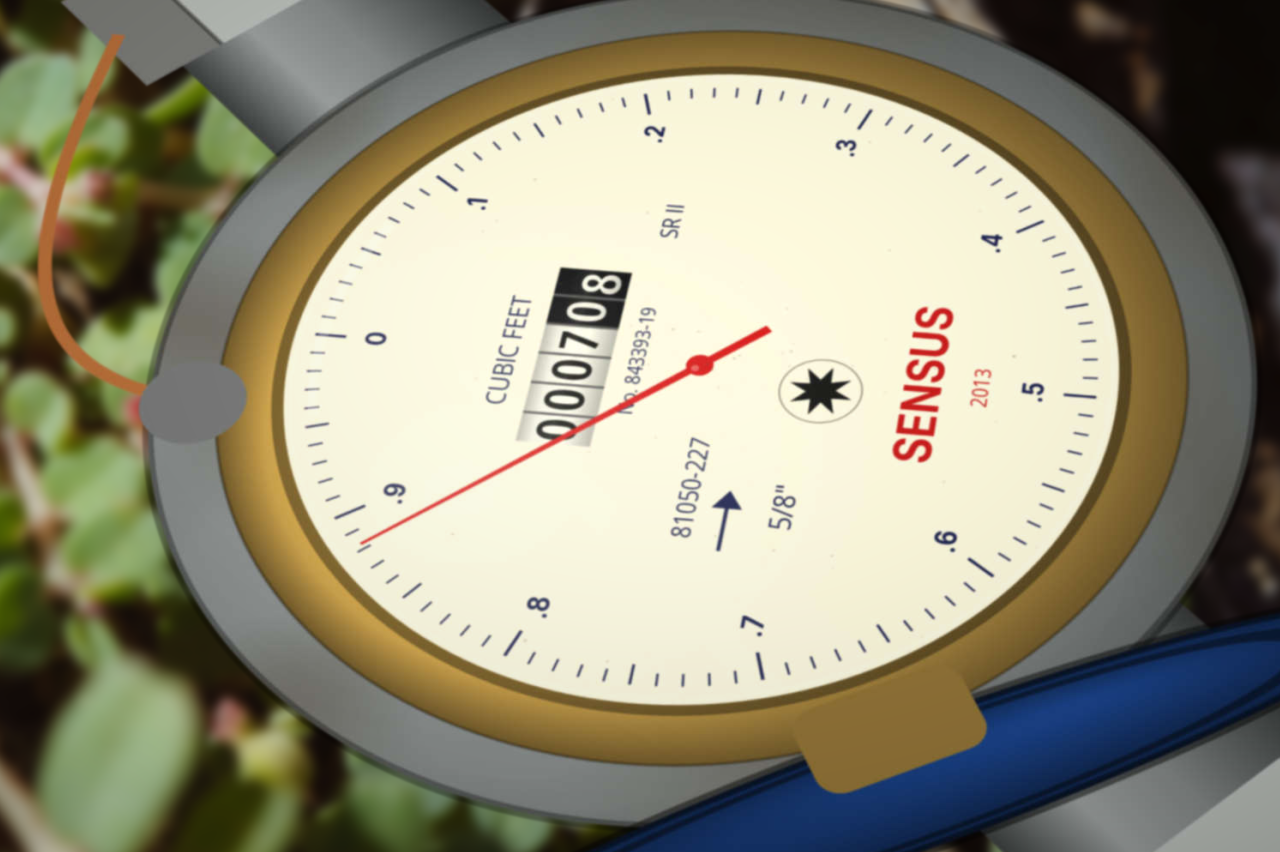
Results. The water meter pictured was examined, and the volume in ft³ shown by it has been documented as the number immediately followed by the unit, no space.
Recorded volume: 707.88ft³
